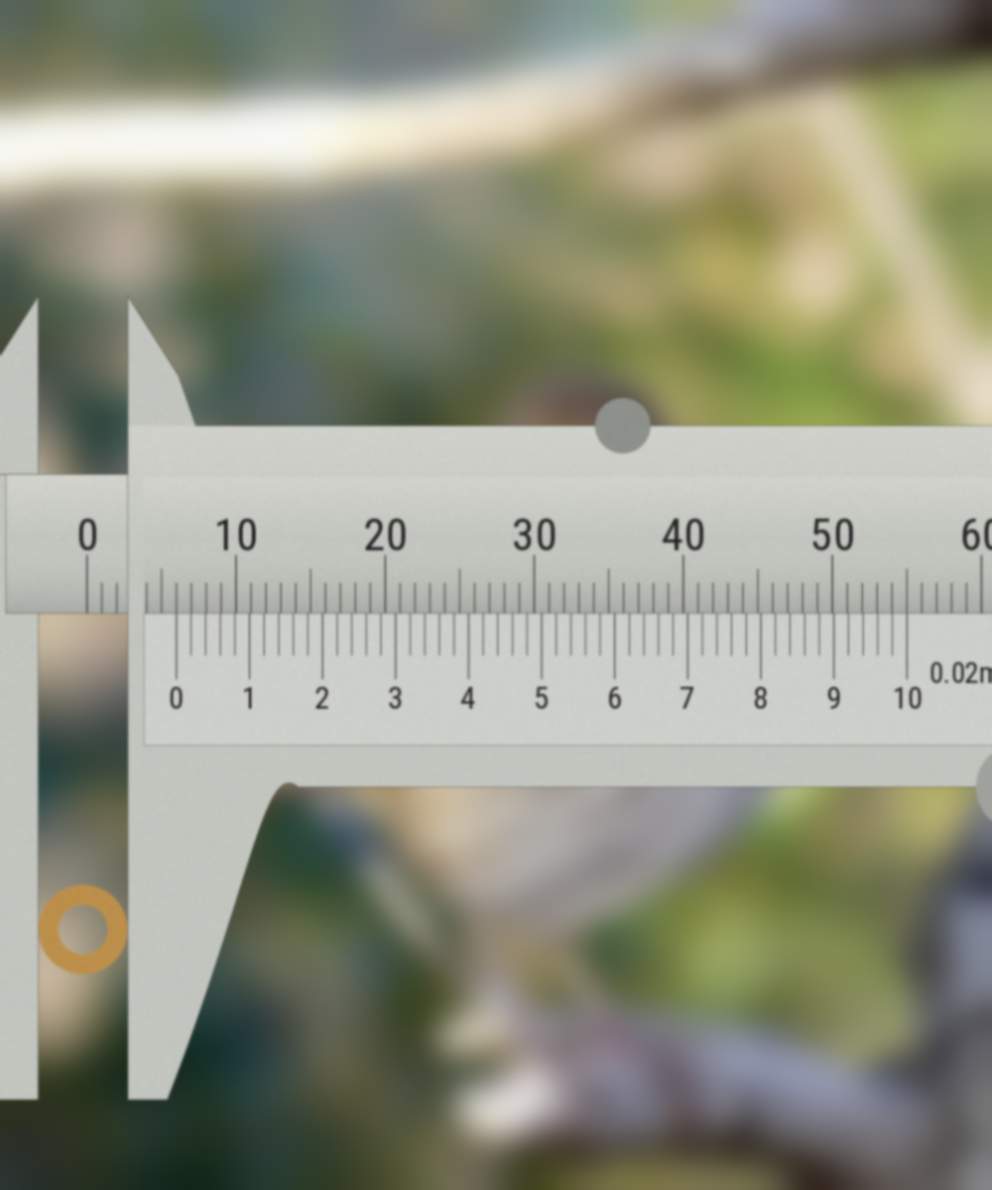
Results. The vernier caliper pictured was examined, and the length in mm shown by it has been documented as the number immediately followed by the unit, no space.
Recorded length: 6.0mm
